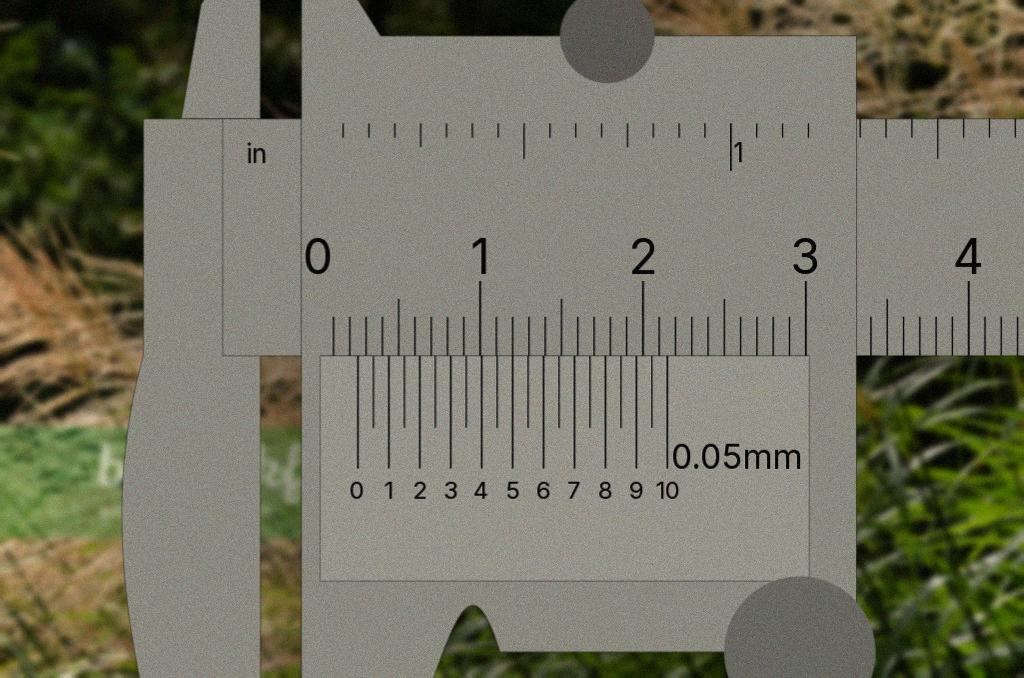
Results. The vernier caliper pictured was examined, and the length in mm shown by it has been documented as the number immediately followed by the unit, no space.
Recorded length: 2.5mm
